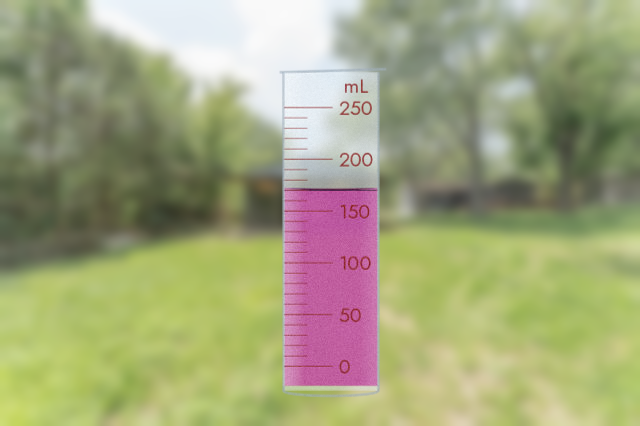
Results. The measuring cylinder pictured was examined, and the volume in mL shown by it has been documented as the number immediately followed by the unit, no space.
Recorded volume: 170mL
